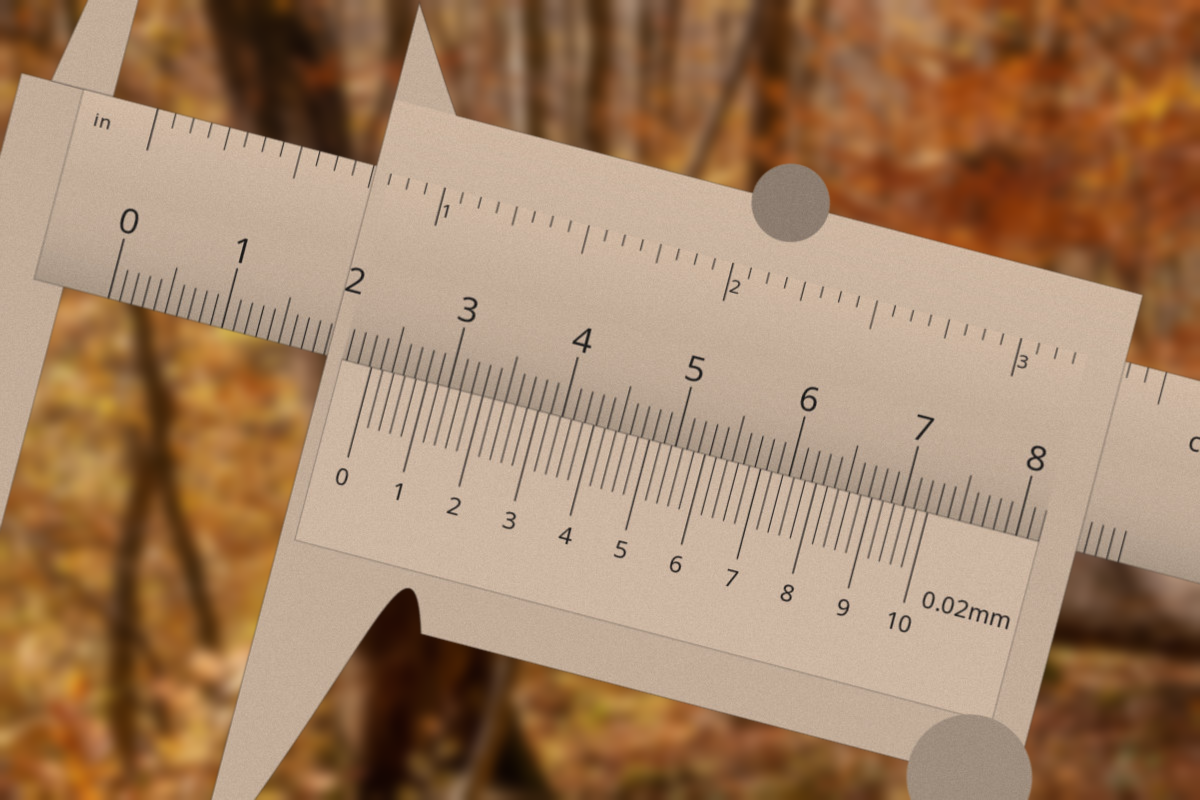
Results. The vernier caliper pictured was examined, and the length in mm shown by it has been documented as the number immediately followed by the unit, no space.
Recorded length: 23.2mm
